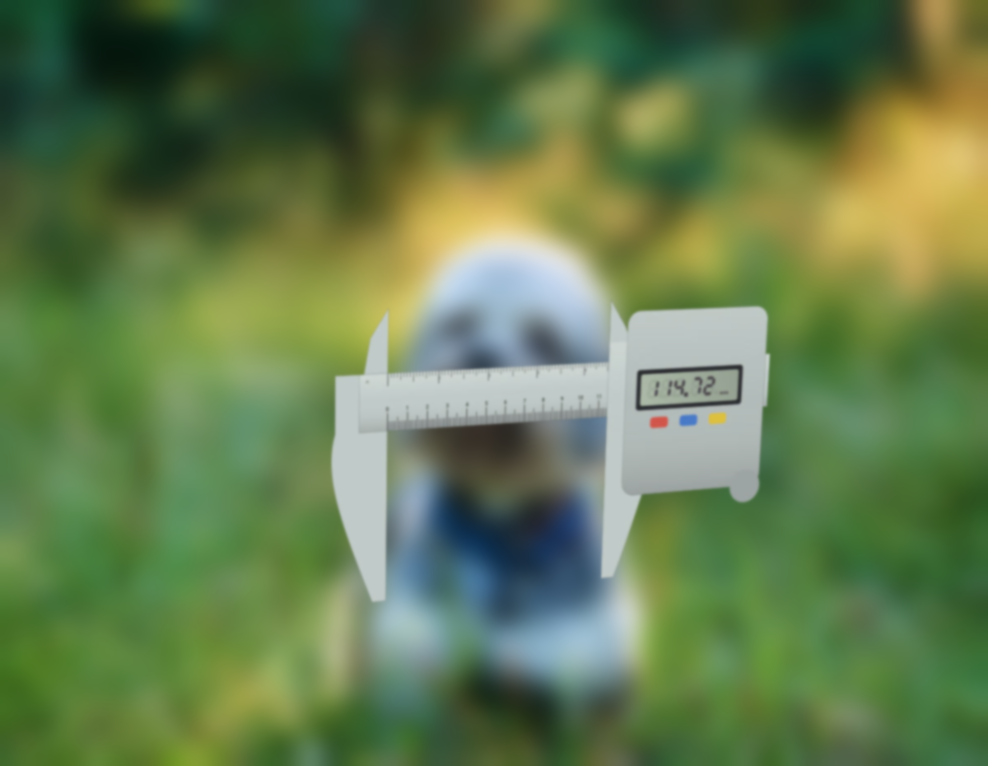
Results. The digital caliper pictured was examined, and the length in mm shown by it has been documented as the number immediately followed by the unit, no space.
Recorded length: 114.72mm
